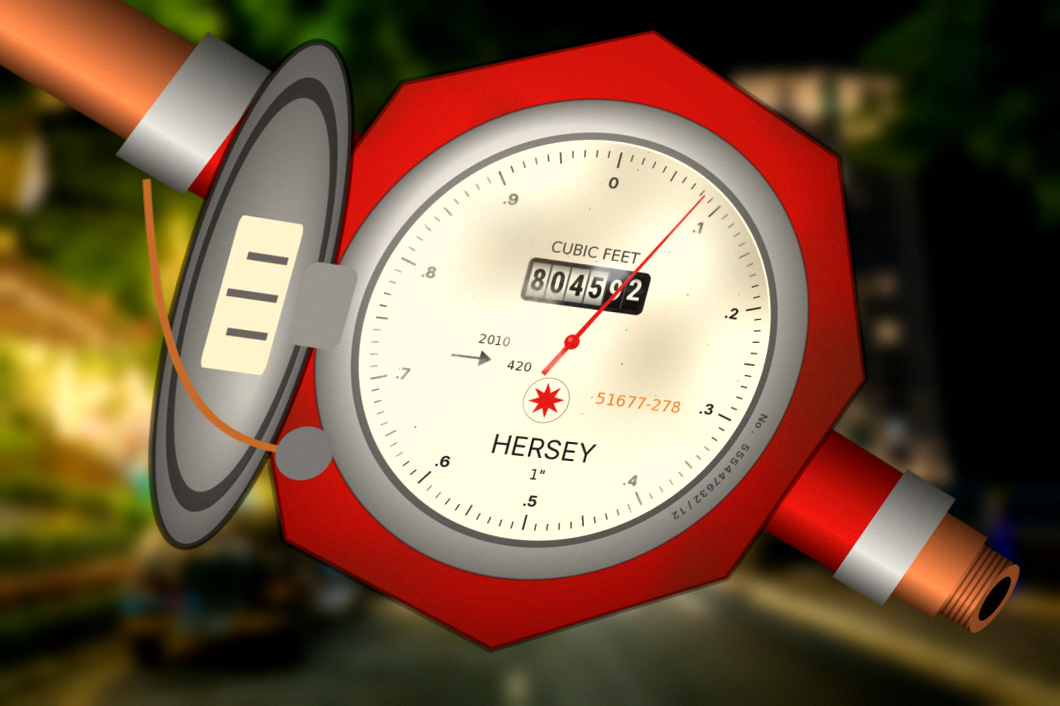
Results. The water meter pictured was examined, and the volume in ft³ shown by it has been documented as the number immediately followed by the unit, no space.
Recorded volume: 804592.08ft³
